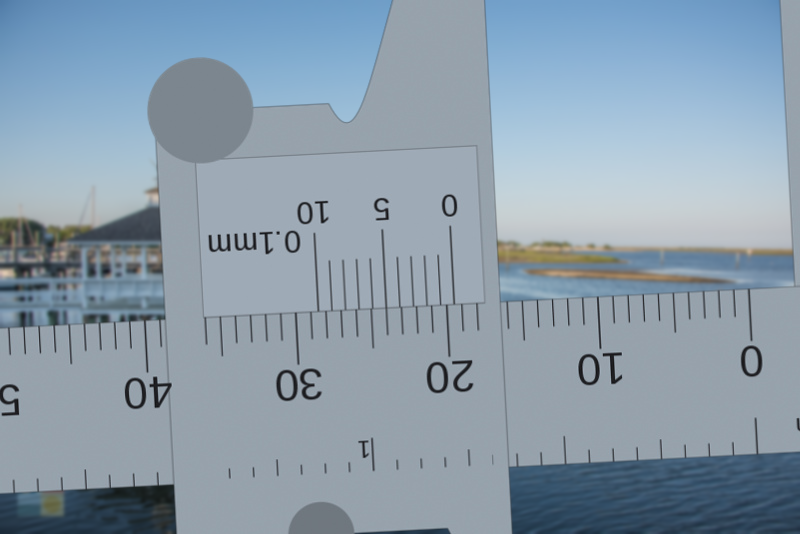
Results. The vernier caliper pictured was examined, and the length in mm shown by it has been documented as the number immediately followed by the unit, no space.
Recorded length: 19.5mm
